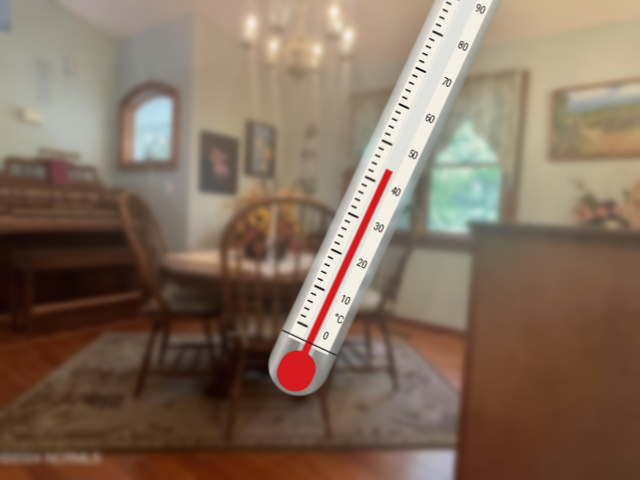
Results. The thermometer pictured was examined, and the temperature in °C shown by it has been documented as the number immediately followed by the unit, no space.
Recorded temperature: 44°C
